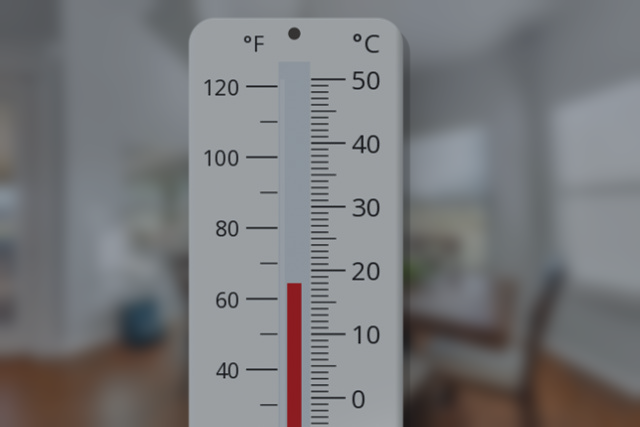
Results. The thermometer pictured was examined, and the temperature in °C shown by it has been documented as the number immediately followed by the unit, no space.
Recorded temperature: 18°C
